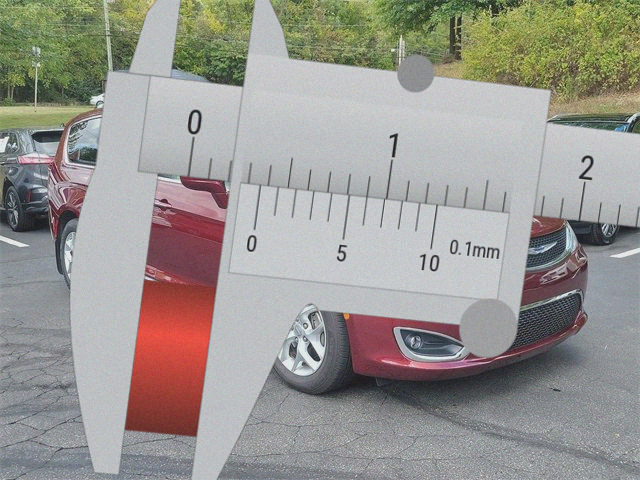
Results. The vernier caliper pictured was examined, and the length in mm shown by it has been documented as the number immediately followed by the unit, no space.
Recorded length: 3.6mm
